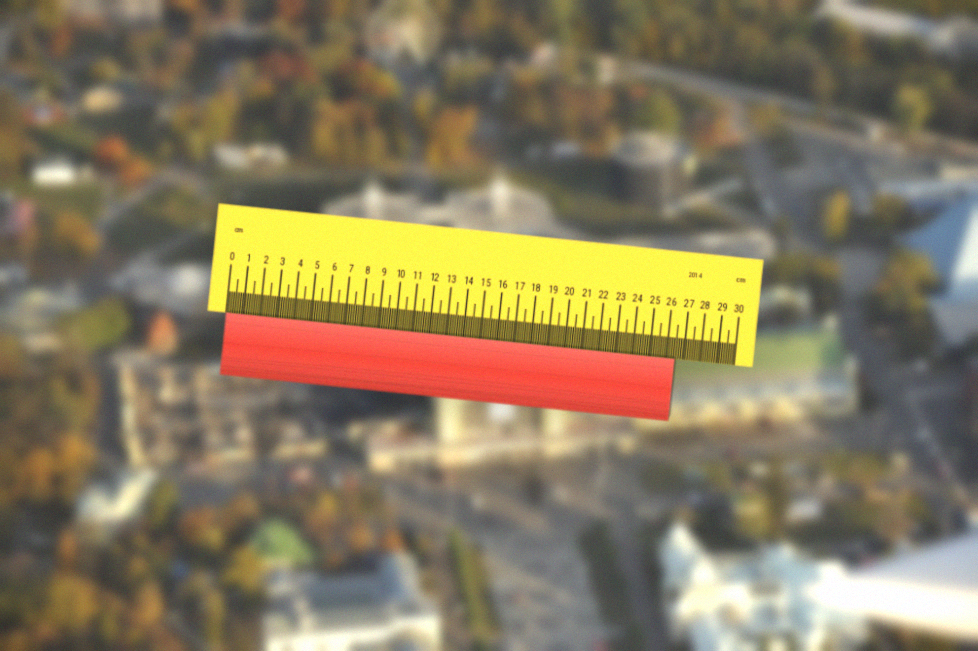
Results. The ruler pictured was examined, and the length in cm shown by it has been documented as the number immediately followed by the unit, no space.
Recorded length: 26.5cm
